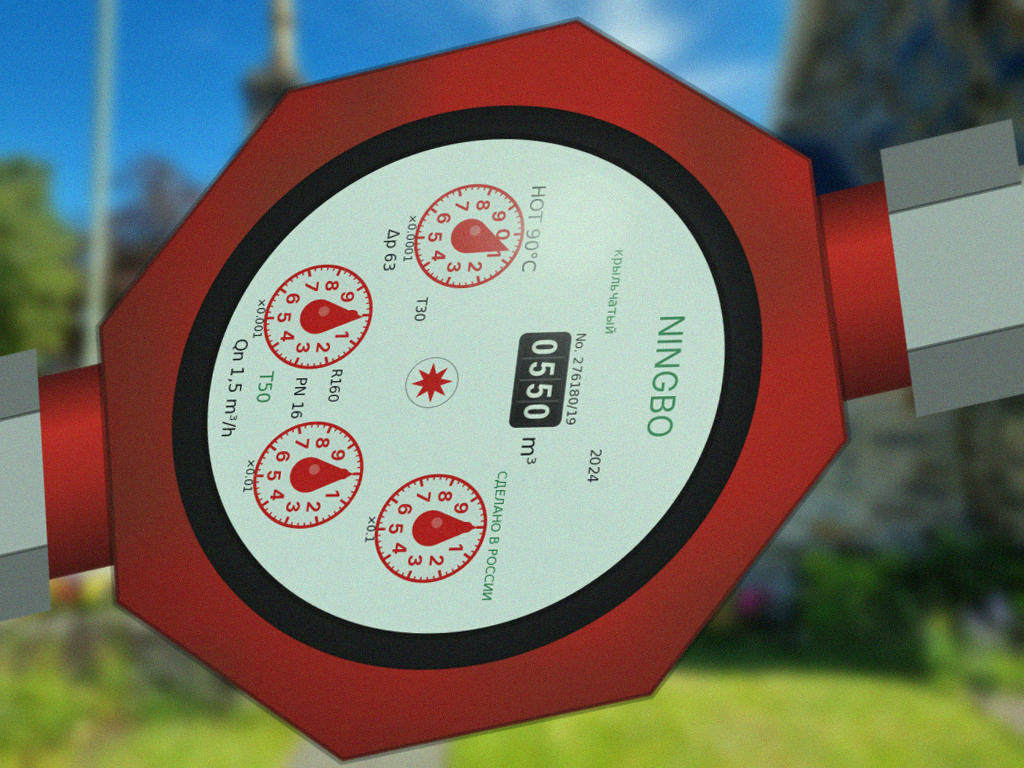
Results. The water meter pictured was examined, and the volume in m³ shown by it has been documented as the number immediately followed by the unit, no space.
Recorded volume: 550.0000m³
